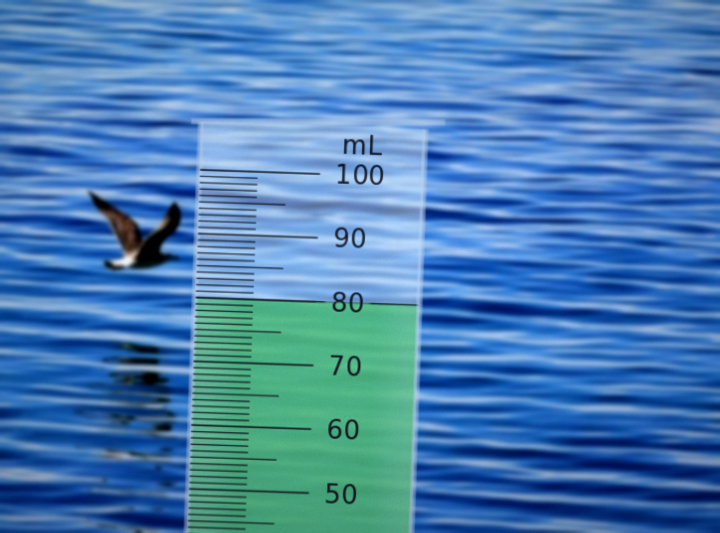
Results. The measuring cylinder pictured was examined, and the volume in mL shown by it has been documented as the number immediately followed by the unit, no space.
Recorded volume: 80mL
